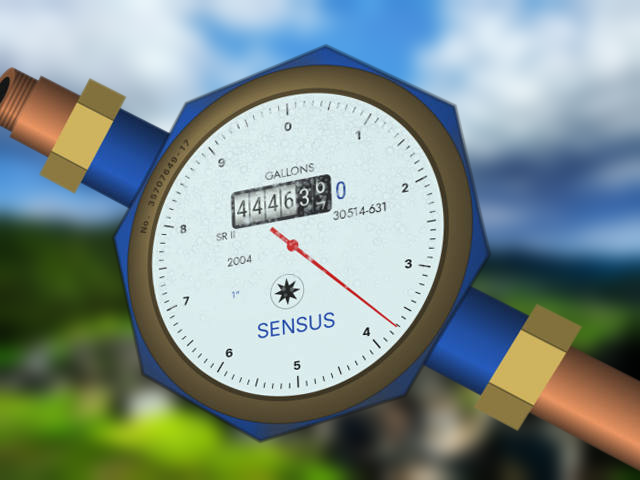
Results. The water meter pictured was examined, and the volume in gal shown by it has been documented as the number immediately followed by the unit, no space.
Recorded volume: 4446363.7gal
